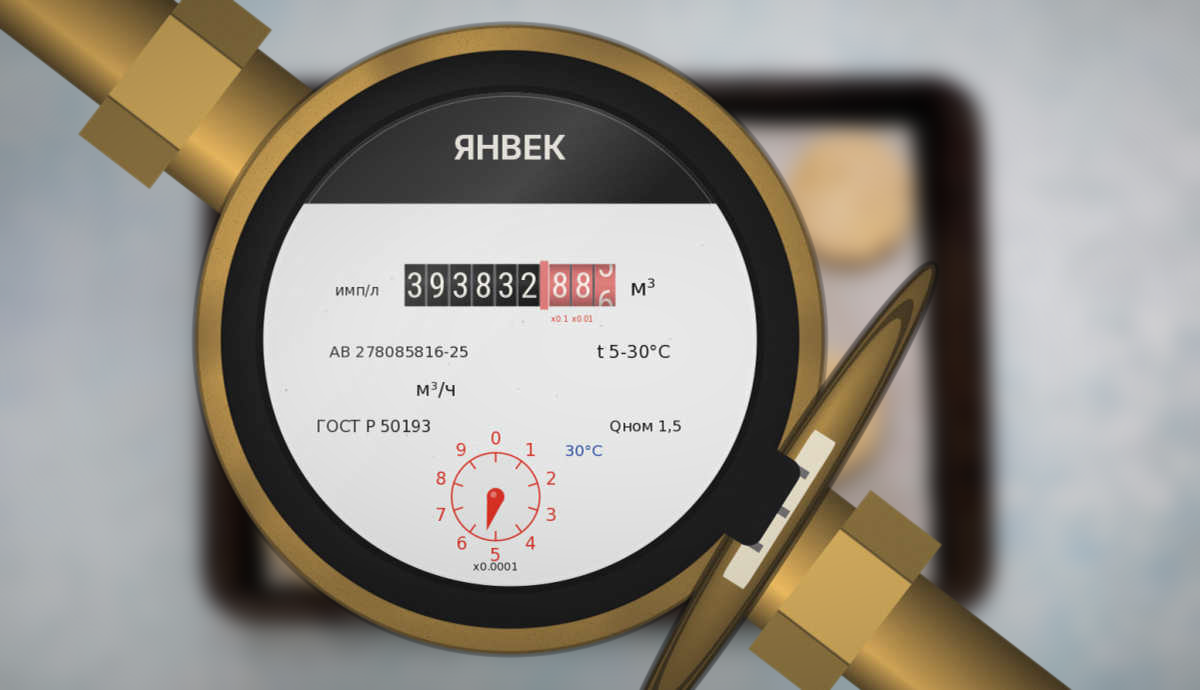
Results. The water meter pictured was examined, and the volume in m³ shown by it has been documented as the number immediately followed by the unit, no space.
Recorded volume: 393832.8855m³
